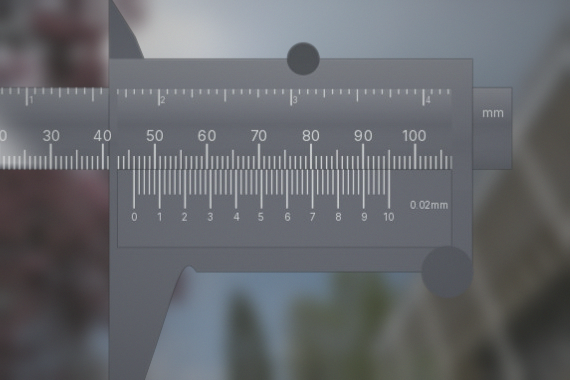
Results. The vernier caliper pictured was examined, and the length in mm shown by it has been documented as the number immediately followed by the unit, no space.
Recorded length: 46.0mm
